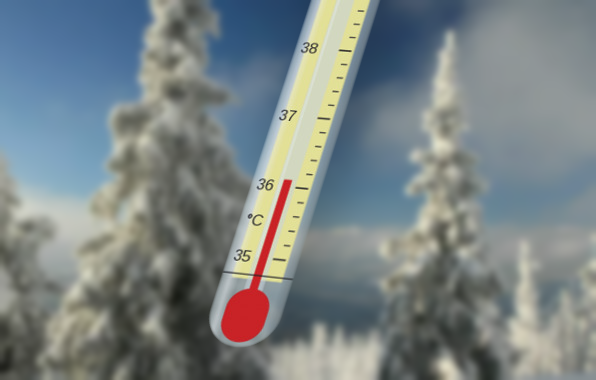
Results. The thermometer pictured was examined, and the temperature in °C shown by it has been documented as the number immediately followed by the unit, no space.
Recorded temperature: 36.1°C
